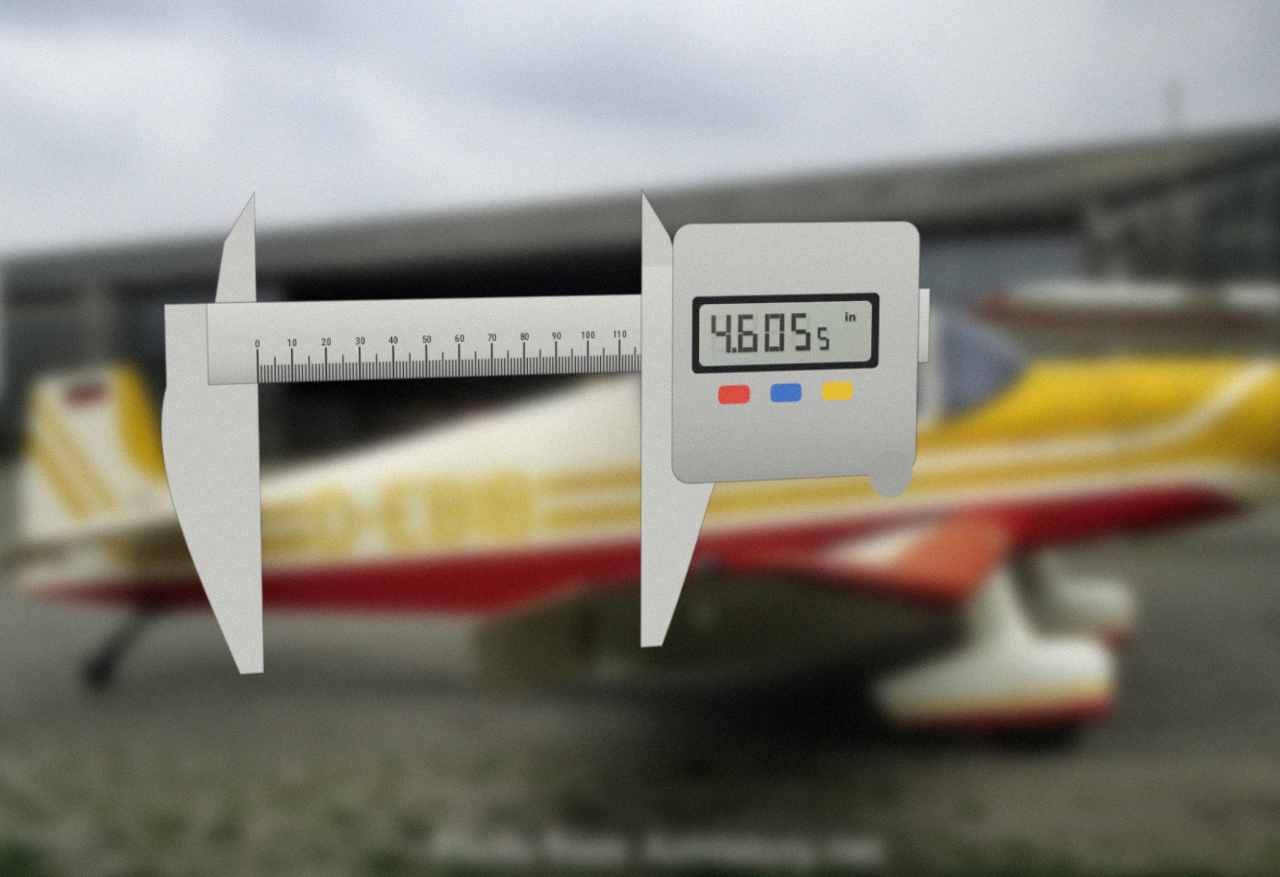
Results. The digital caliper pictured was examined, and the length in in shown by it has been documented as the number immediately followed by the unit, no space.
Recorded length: 4.6055in
